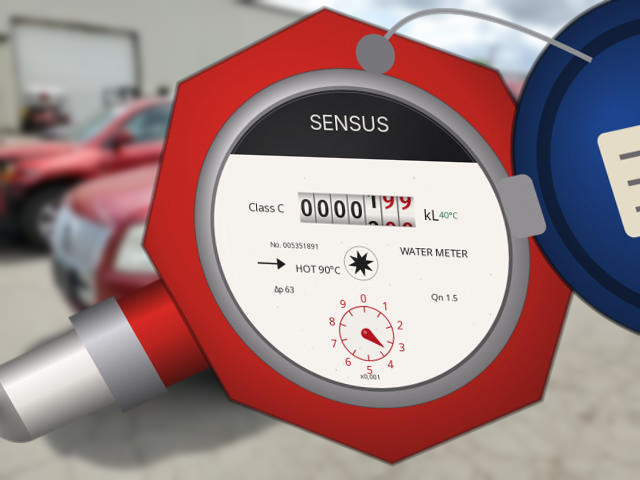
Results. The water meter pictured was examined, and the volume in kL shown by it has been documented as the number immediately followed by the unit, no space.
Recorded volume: 1.993kL
